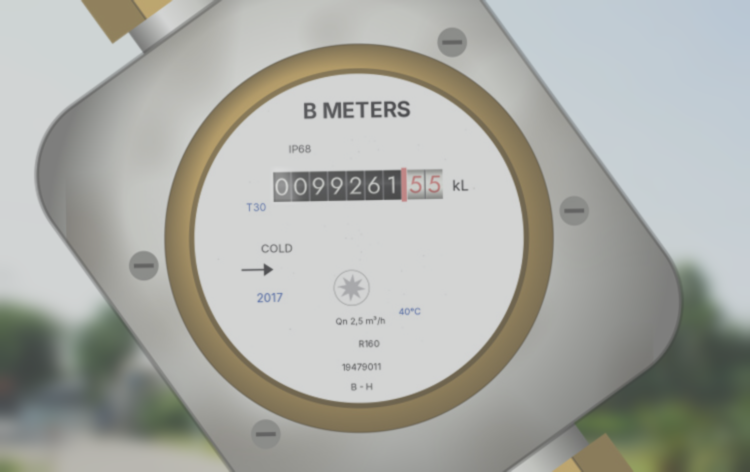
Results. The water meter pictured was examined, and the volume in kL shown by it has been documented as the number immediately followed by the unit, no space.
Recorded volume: 99261.55kL
